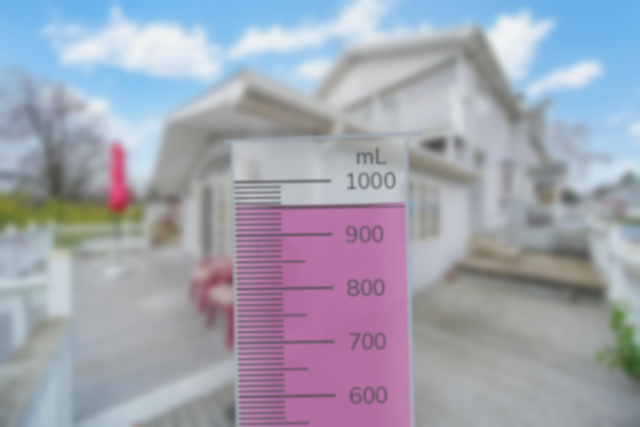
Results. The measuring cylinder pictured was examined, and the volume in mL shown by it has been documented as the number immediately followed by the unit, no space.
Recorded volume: 950mL
